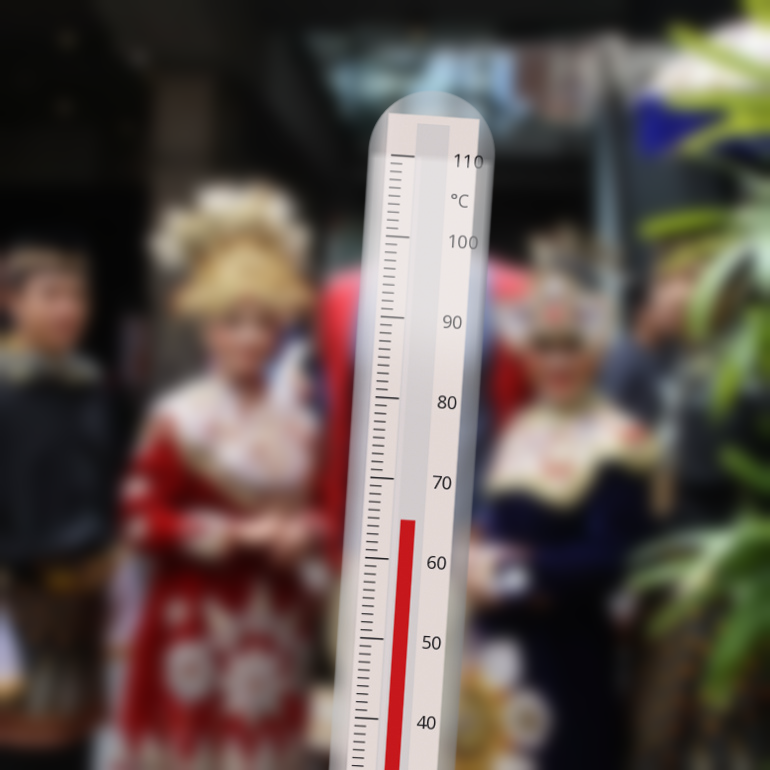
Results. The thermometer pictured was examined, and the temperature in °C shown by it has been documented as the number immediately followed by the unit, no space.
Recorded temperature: 65°C
